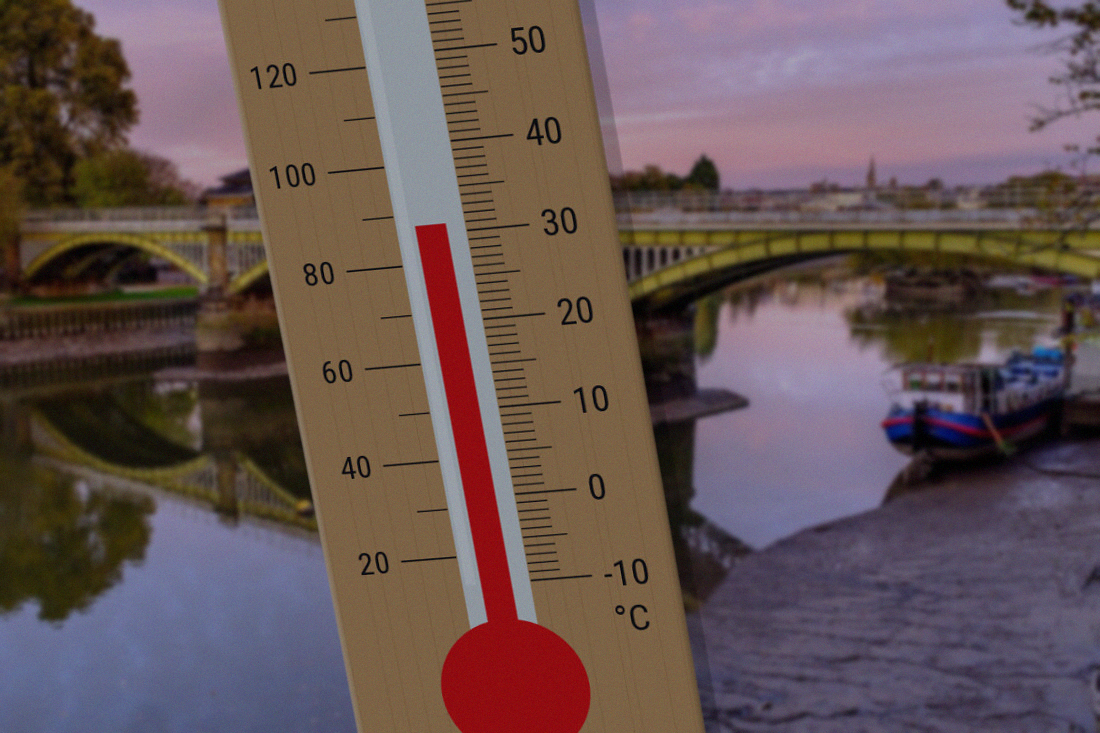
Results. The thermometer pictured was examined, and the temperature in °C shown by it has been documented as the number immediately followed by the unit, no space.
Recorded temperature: 31°C
